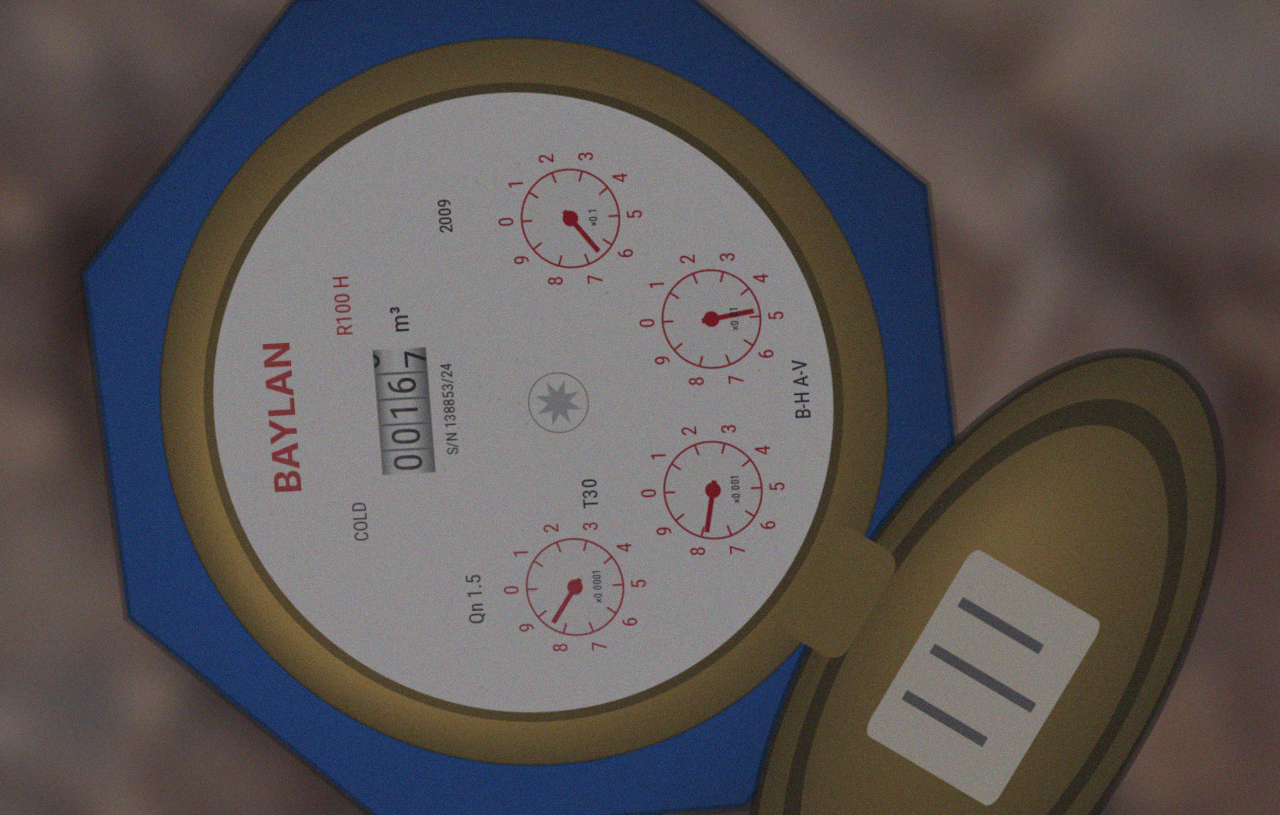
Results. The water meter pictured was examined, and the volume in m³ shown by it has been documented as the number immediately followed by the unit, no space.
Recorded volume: 166.6478m³
